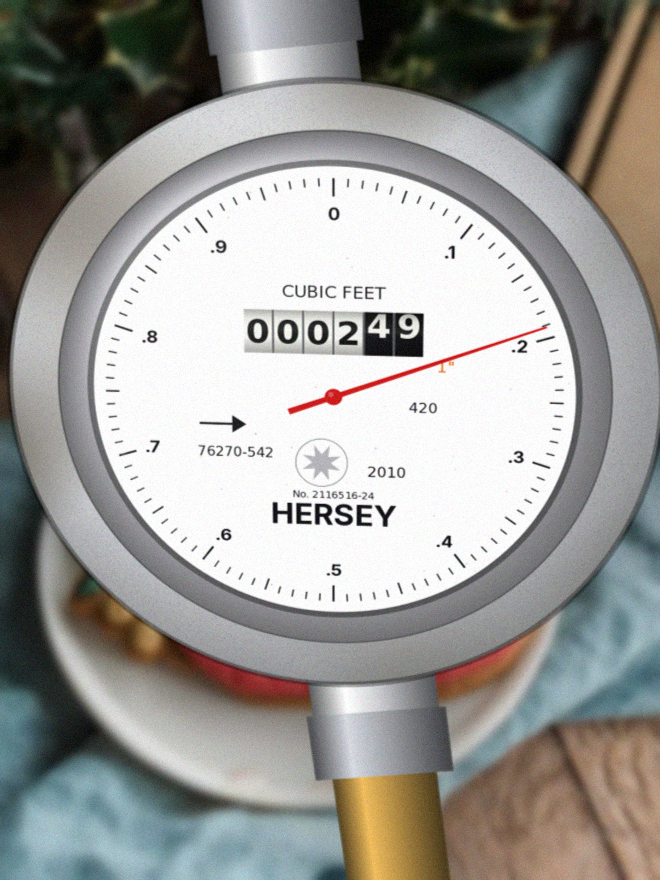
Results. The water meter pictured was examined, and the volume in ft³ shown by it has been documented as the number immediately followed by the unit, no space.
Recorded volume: 249.19ft³
